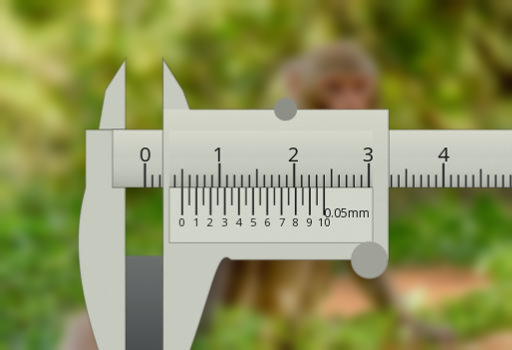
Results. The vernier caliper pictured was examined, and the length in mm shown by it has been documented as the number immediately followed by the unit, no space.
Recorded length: 5.0mm
